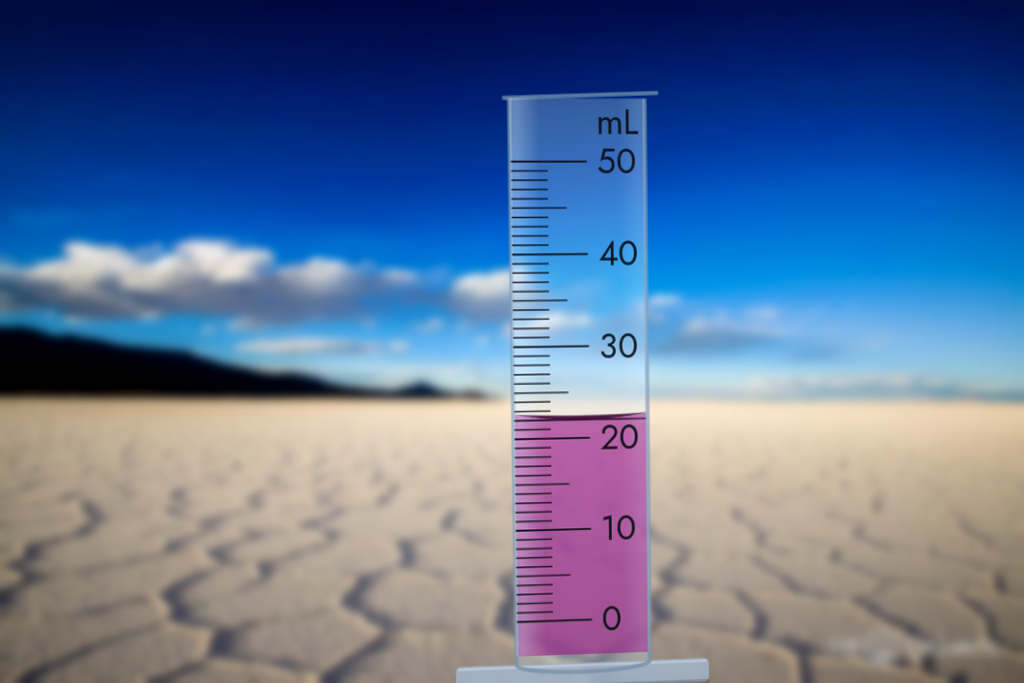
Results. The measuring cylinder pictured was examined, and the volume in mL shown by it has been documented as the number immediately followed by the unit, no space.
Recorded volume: 22mL
